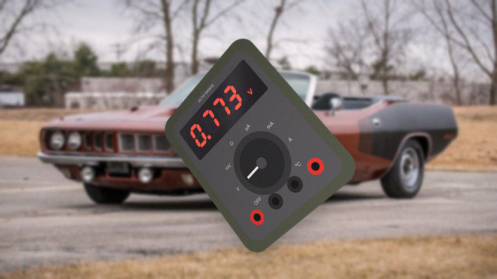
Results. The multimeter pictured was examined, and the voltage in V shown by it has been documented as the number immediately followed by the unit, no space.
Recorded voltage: 0.773V
